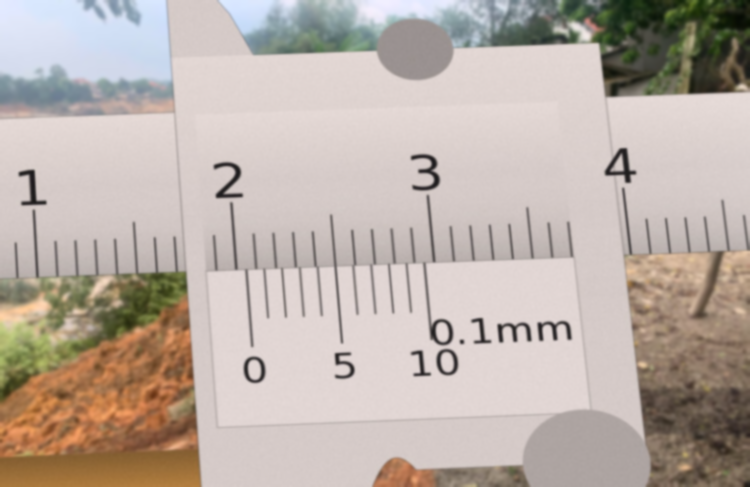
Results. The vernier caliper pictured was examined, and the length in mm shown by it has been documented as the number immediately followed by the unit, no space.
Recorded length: 20.5mm
